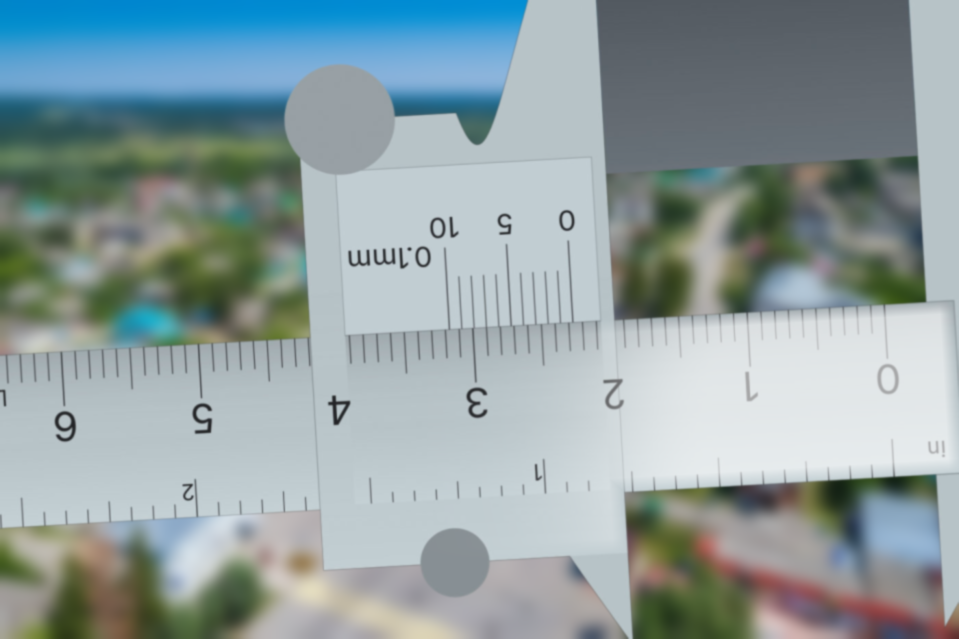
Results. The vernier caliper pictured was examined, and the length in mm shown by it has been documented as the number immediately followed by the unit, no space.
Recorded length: 22.7mm
